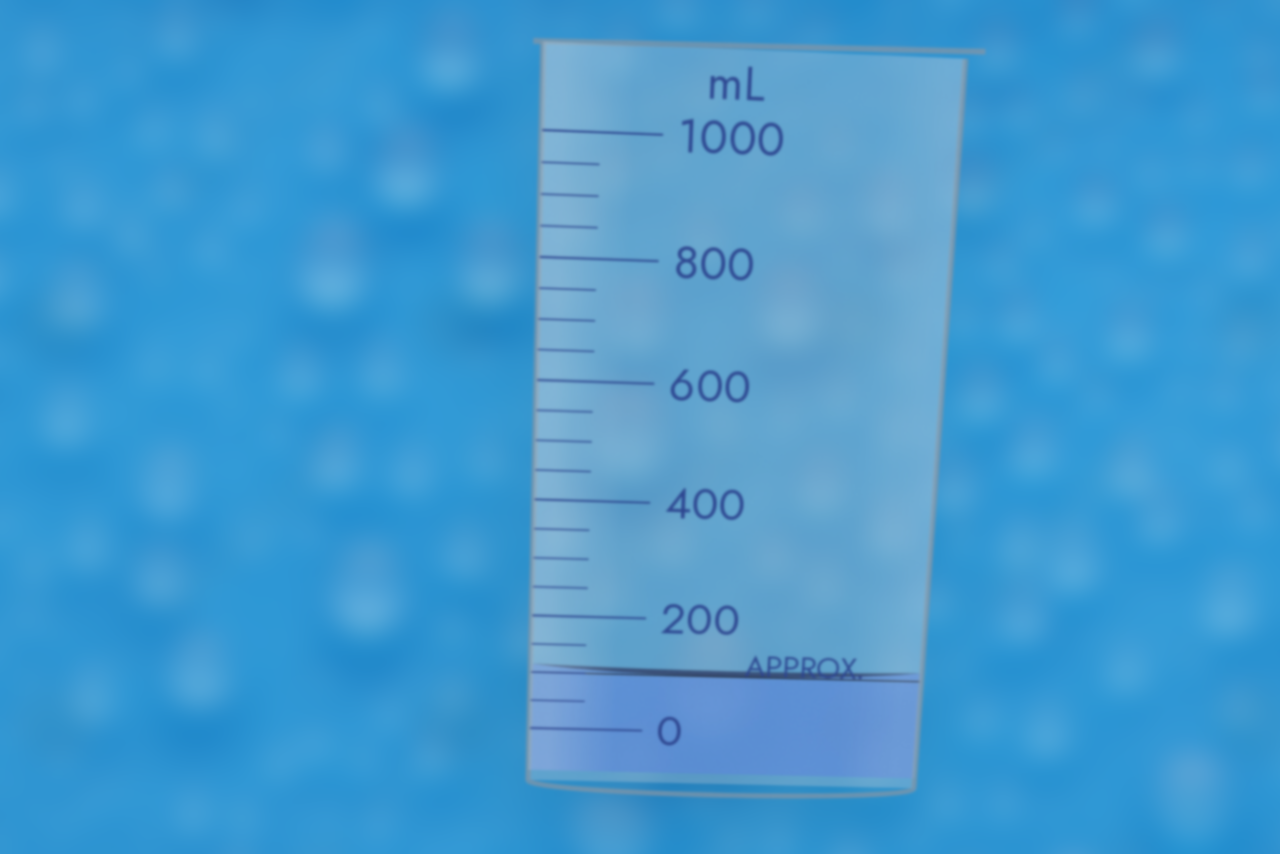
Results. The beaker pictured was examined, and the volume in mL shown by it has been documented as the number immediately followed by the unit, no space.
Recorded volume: 100mL
